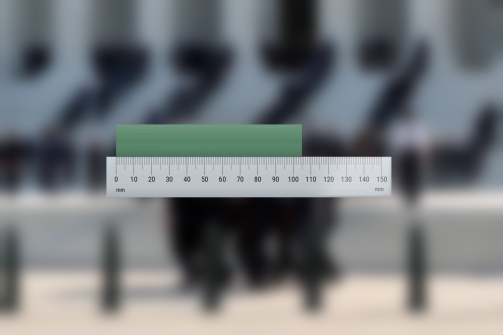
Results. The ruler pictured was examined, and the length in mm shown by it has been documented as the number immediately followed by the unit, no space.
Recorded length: 105mm
